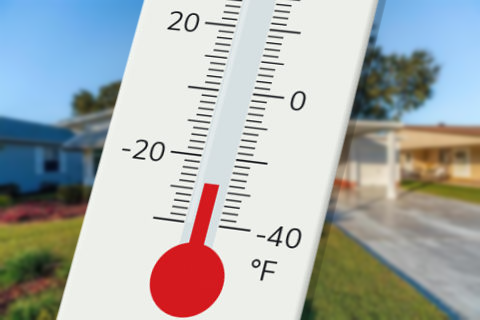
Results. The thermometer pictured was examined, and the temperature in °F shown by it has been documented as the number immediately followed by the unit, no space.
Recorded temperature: -28°F
